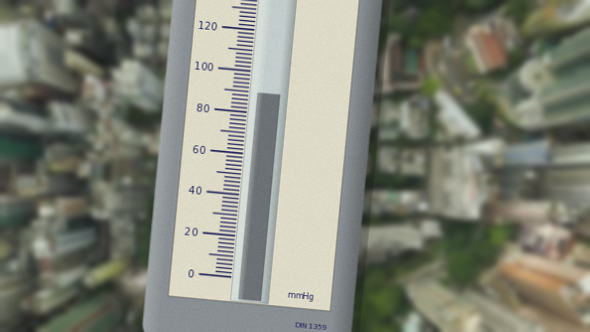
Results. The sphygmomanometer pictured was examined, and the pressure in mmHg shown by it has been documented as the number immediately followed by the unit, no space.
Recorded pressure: 90mmHg
